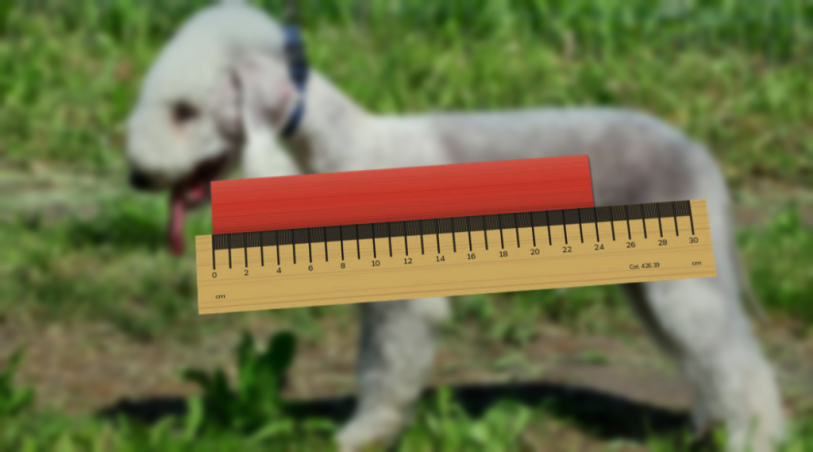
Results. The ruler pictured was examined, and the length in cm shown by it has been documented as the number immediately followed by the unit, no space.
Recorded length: 24cm
